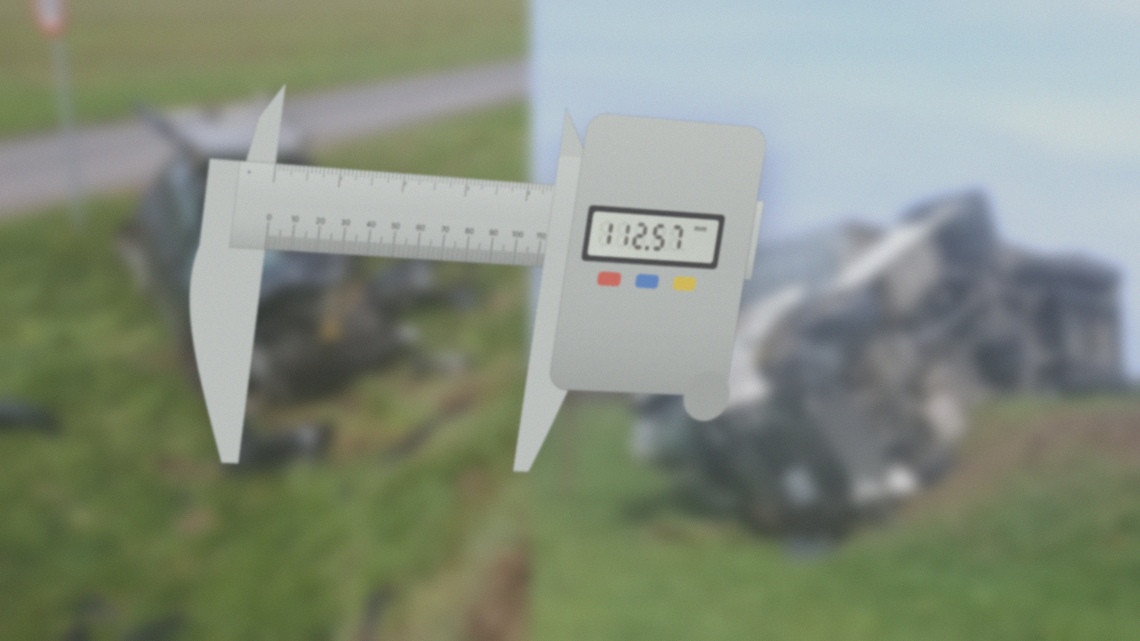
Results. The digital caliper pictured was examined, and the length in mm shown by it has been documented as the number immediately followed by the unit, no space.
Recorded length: 112.57mm
